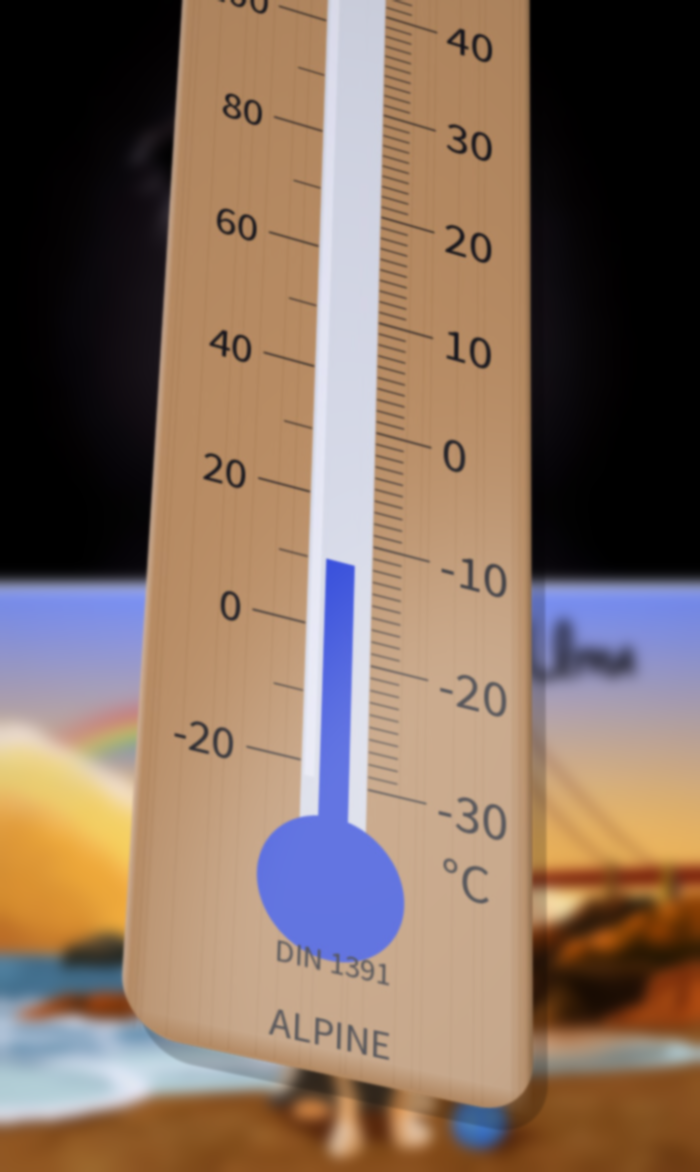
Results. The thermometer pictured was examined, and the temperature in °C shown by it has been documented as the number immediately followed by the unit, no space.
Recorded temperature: -12°C
